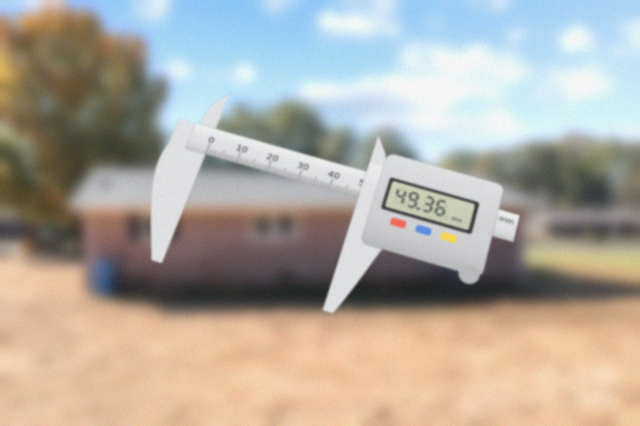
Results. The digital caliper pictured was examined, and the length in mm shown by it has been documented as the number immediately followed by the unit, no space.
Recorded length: 49.36mm
